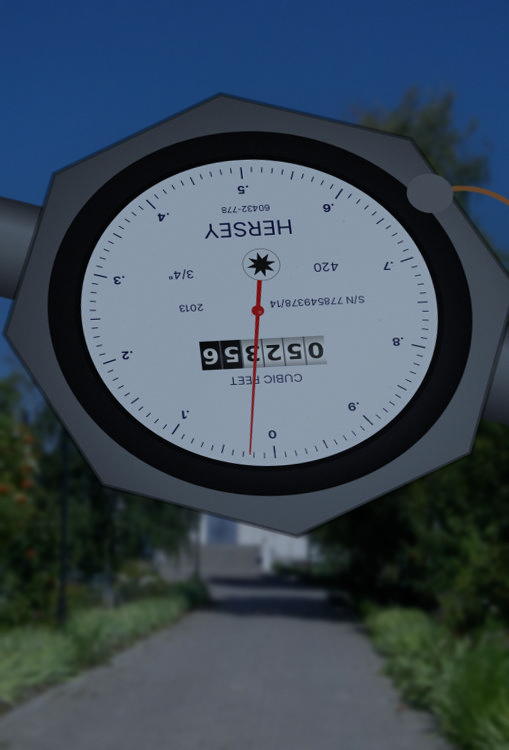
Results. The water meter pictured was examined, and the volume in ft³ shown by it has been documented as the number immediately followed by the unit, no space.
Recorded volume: 52356.02ft³
